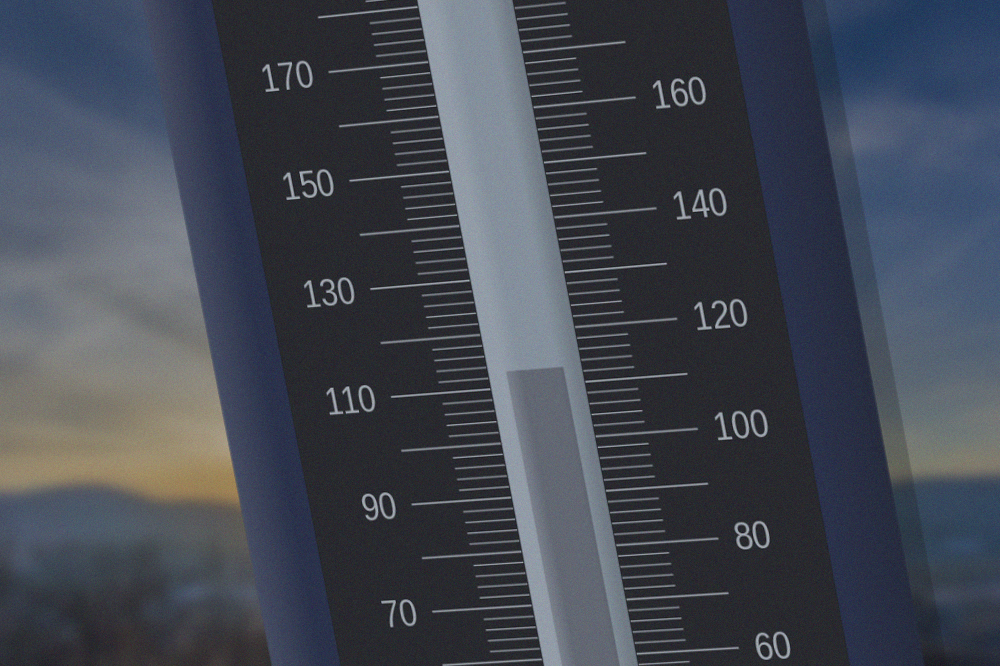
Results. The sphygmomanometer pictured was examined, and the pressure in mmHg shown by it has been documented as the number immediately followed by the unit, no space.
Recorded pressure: 113mmHg
